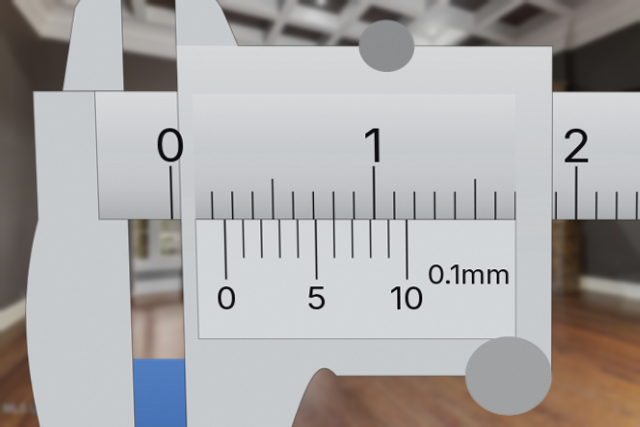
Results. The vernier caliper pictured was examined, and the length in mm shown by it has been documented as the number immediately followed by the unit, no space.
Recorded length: 2.6mm
